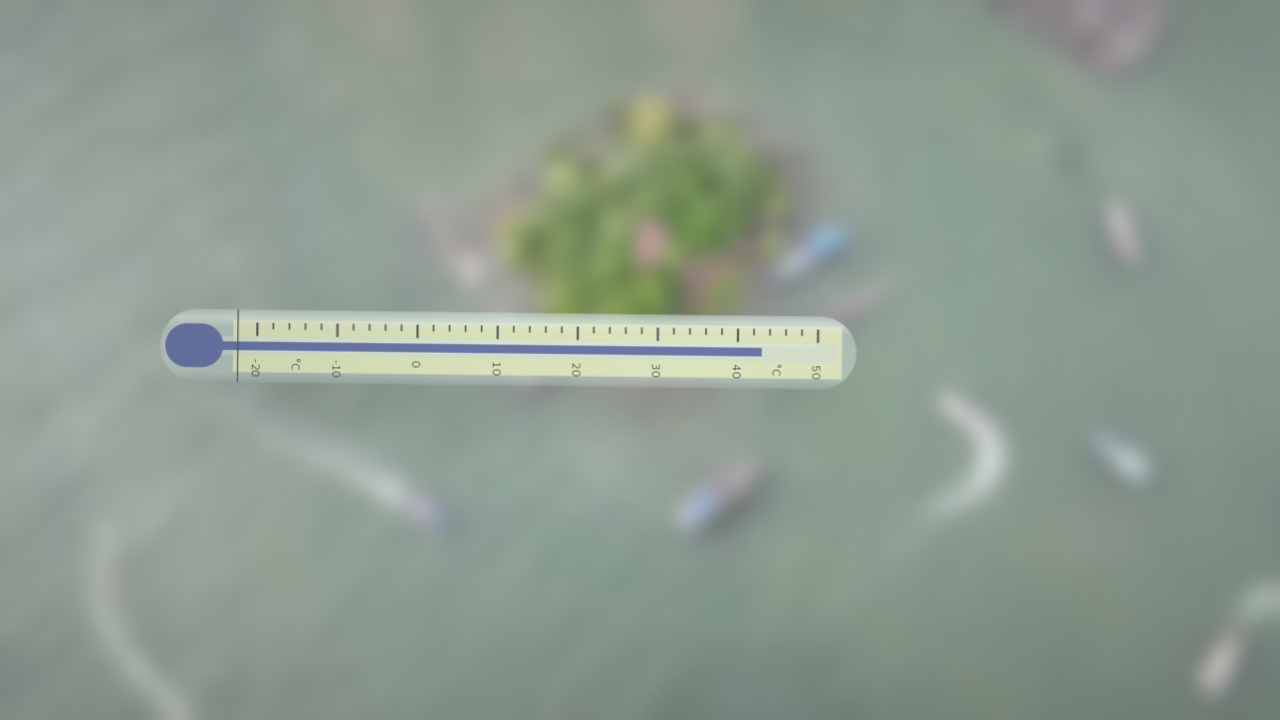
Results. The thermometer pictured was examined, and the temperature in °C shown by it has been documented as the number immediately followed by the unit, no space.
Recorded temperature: 43°C
